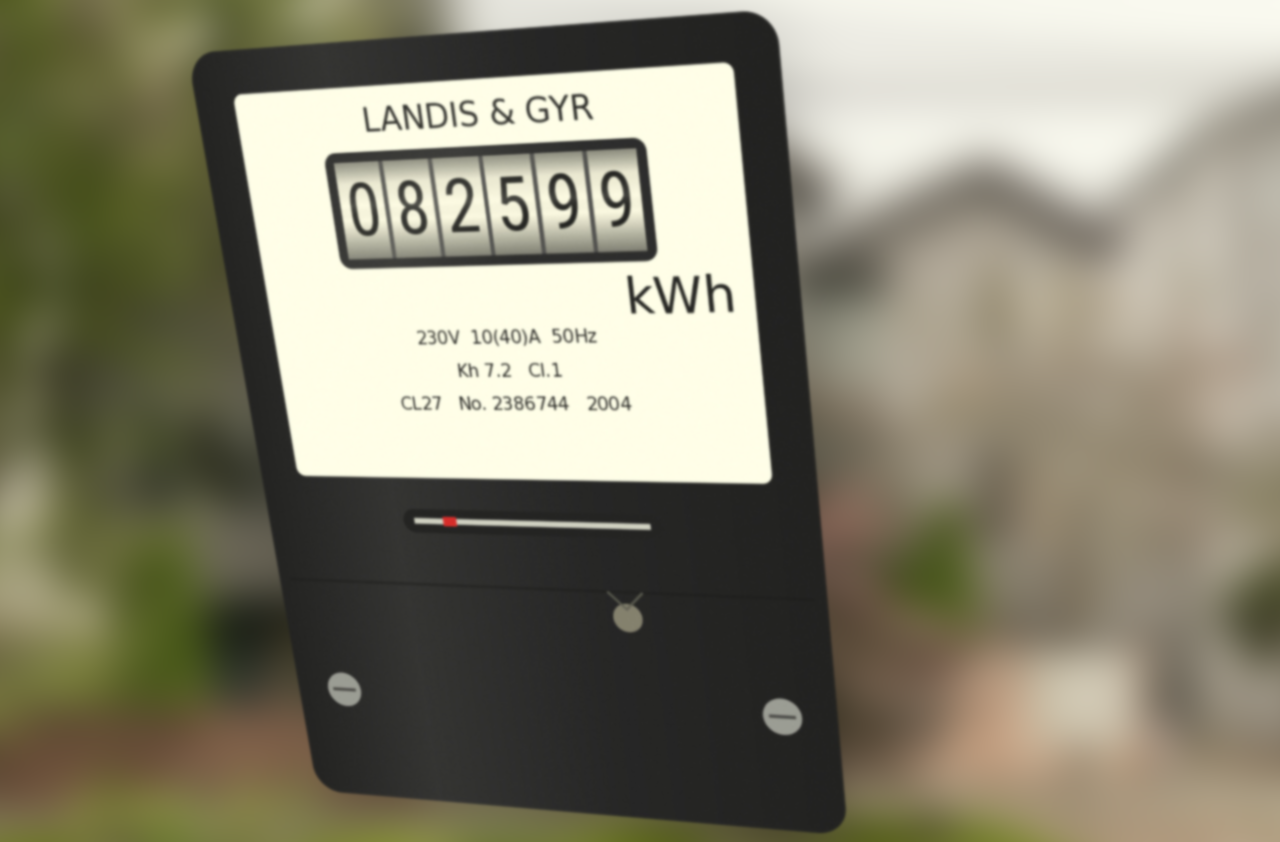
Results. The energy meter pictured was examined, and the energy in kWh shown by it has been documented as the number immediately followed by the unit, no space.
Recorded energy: 82599kWh
